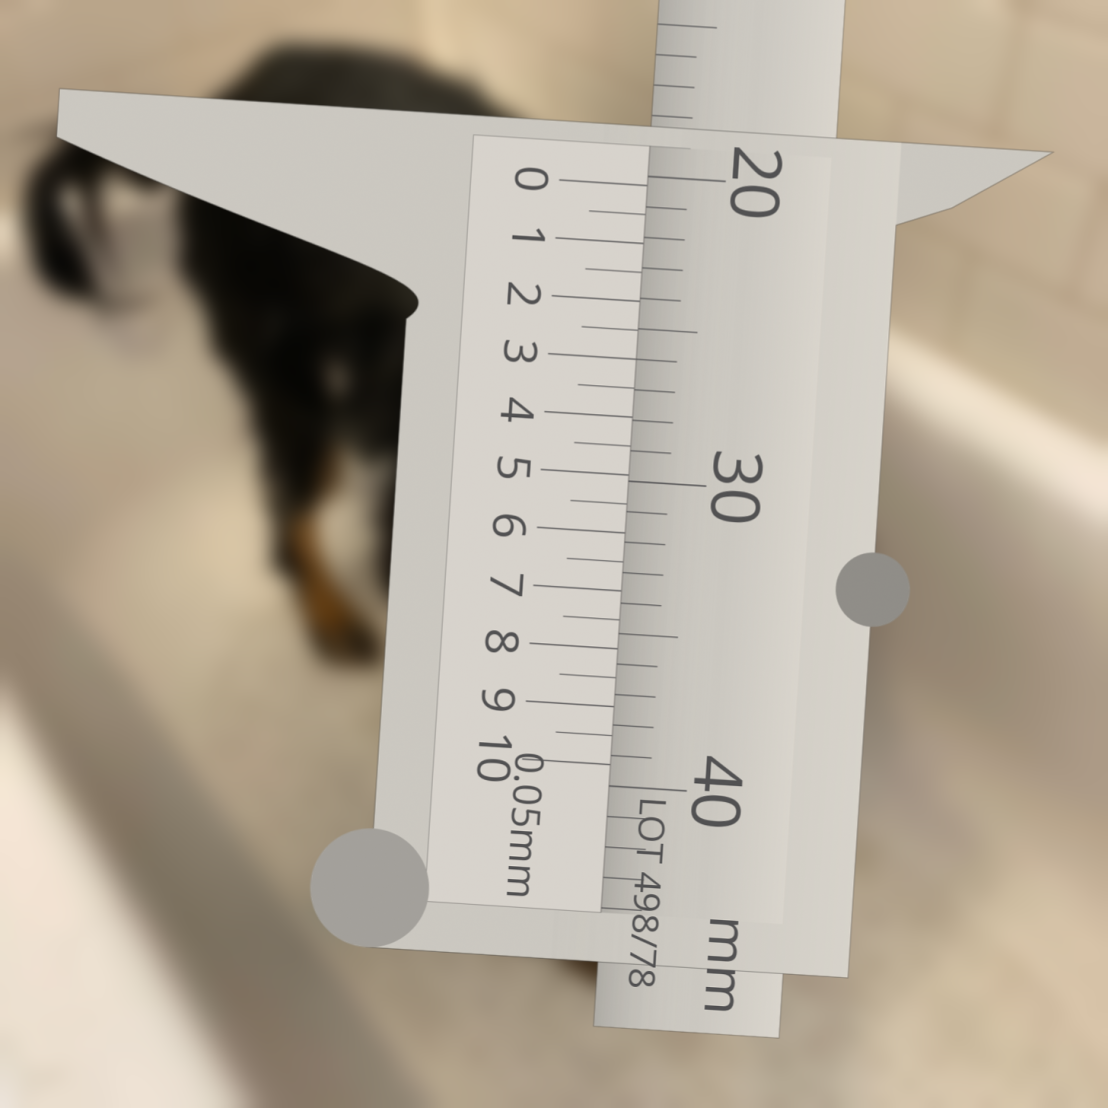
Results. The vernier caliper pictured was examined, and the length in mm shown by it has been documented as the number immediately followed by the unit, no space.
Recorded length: 20.30mm
